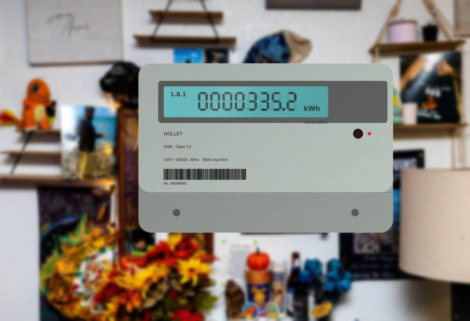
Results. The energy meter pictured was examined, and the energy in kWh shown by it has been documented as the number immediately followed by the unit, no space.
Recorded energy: 335.2kWh
